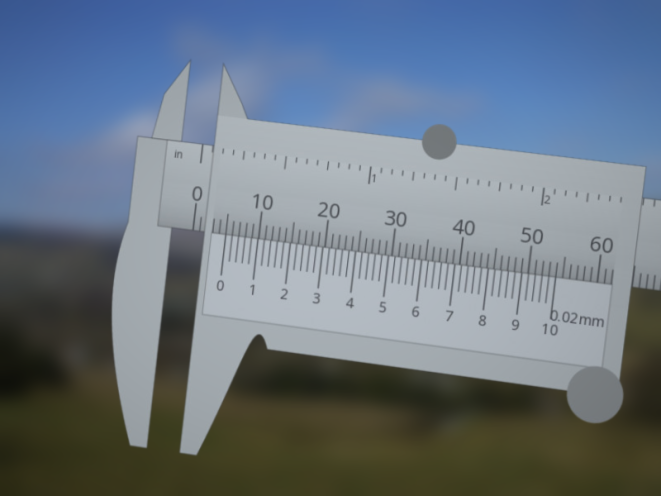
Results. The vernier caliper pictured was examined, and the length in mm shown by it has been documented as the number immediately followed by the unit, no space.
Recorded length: 5.0mm
